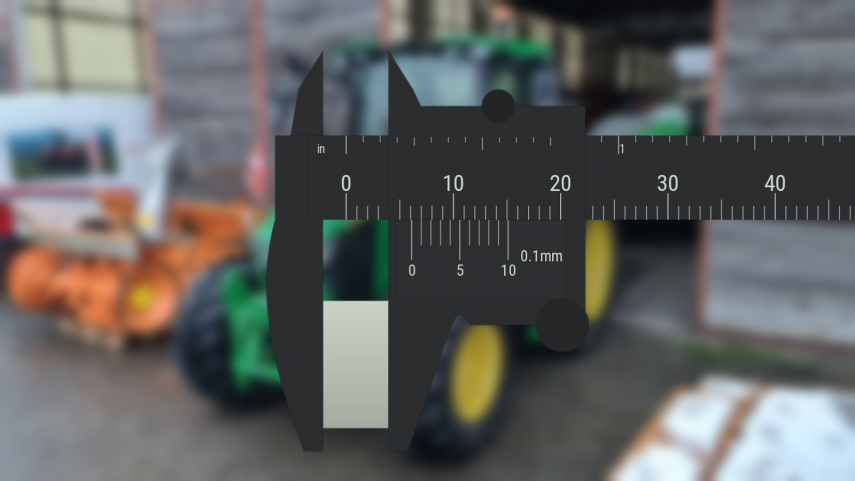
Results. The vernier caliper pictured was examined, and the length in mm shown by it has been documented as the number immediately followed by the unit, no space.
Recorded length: 6.1mm
